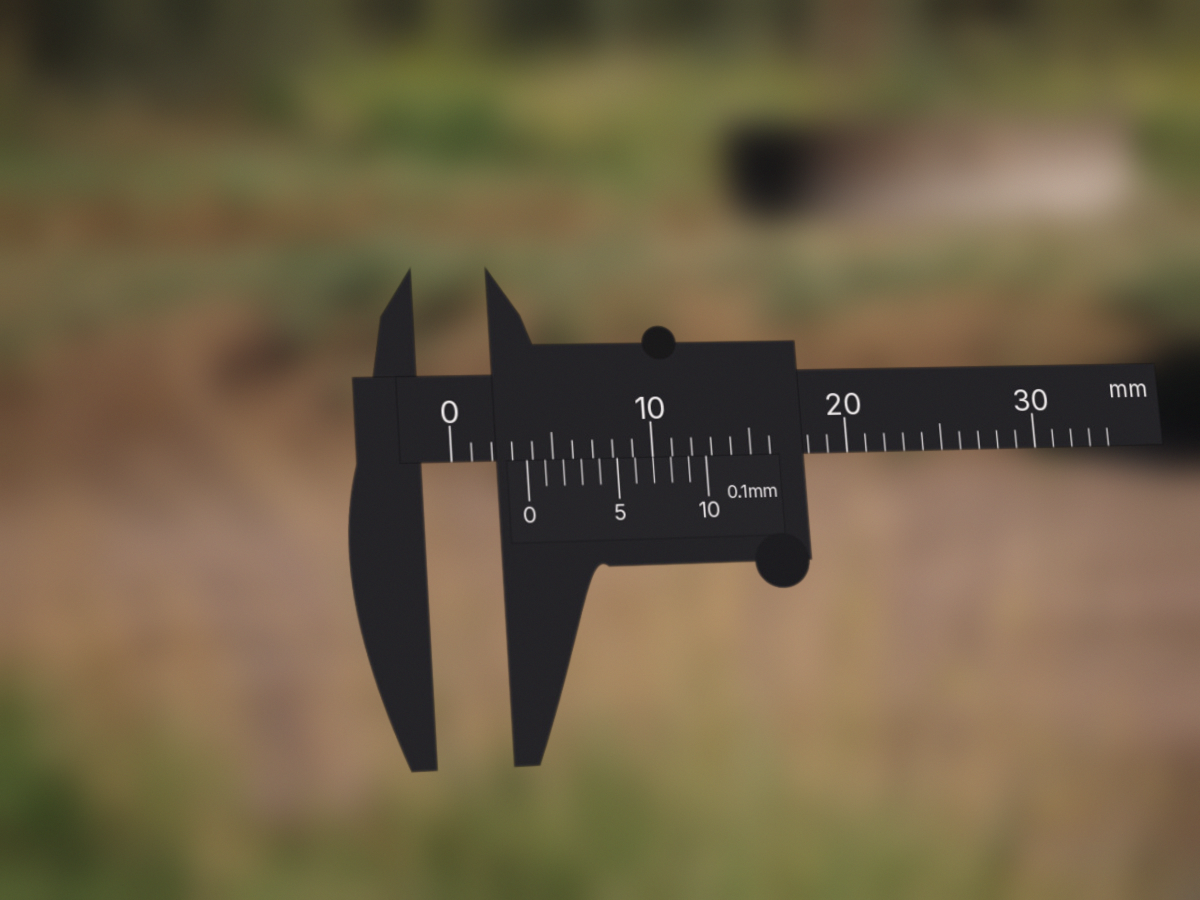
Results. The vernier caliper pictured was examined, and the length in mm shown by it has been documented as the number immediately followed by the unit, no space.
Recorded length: 3.7mm
